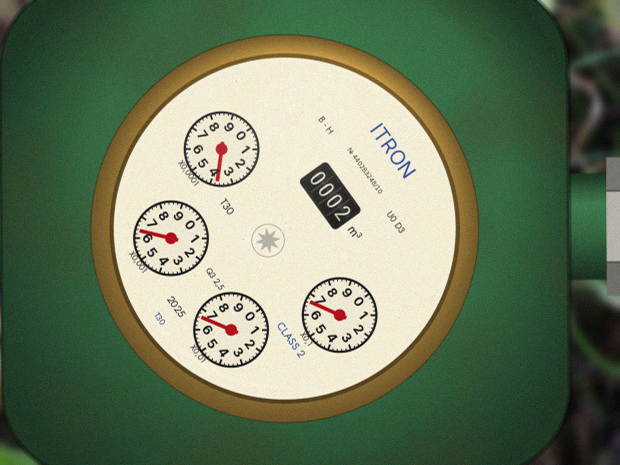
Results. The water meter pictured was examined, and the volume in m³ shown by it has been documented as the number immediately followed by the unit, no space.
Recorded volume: 2.6663m³
